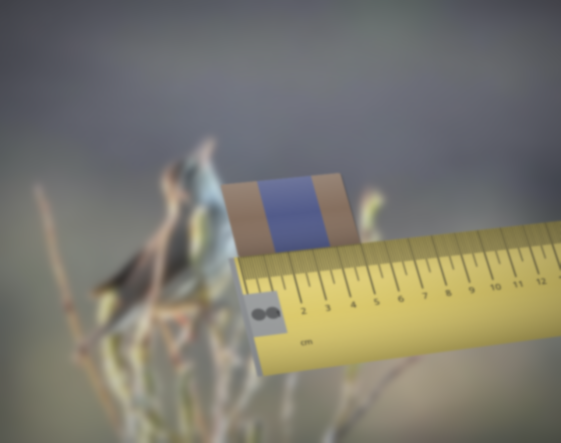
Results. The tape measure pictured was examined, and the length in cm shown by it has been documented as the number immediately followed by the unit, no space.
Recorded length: 5cm
